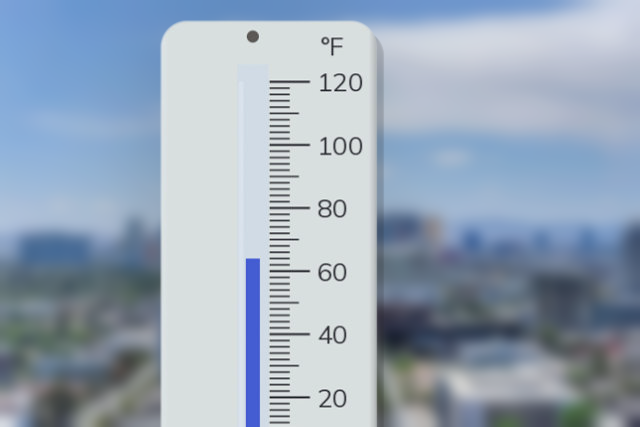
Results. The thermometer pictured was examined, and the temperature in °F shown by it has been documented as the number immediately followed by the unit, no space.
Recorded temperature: 64°F
